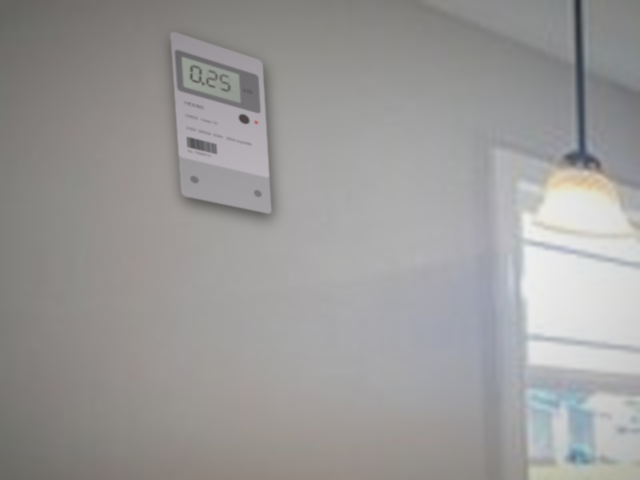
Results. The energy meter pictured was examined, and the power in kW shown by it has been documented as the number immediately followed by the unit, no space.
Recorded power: 0.25kW
